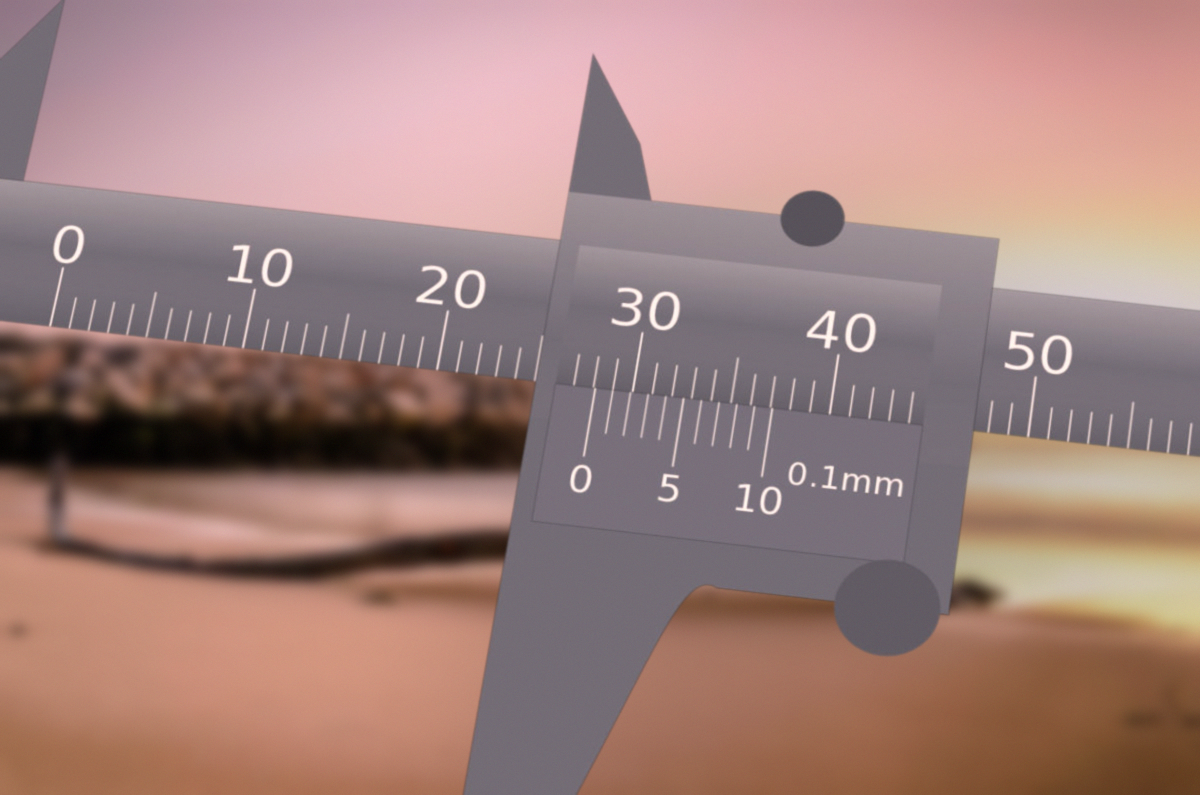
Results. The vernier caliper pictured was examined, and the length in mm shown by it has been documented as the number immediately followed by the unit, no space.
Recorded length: 28.1mm
